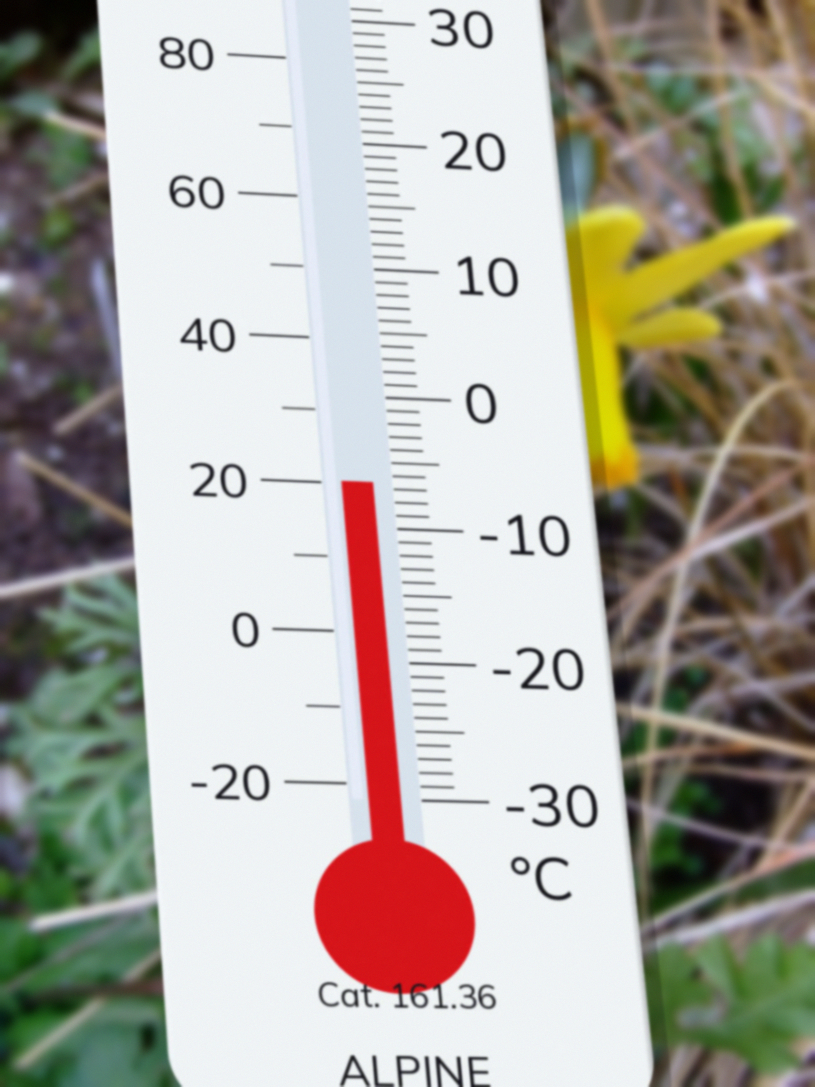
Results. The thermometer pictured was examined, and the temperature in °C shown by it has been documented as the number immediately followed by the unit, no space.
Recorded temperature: -6.5°C
